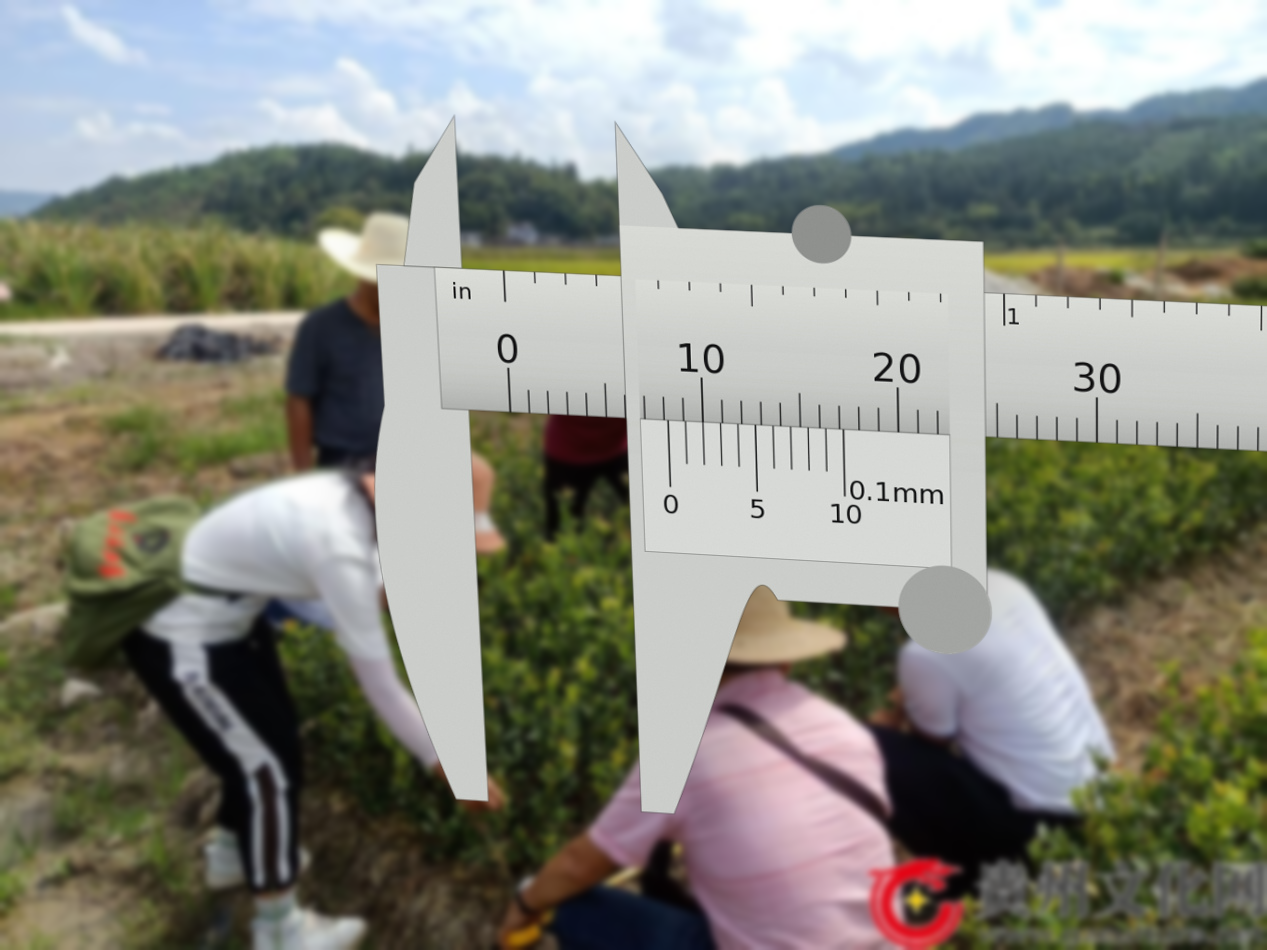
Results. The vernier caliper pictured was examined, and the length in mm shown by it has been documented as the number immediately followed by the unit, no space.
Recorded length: 8.2mm
